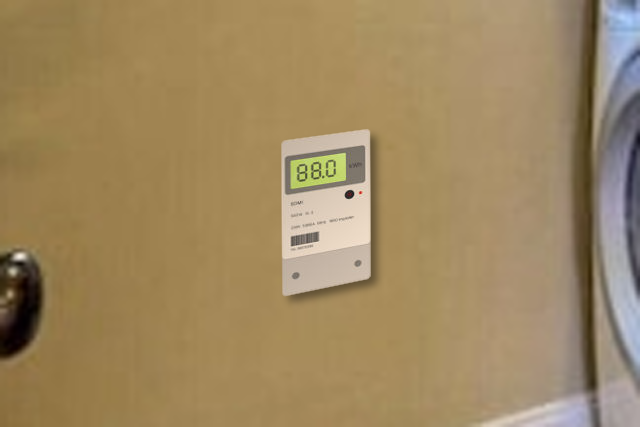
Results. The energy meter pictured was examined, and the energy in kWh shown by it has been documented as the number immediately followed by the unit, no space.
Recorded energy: 88.0kWh
